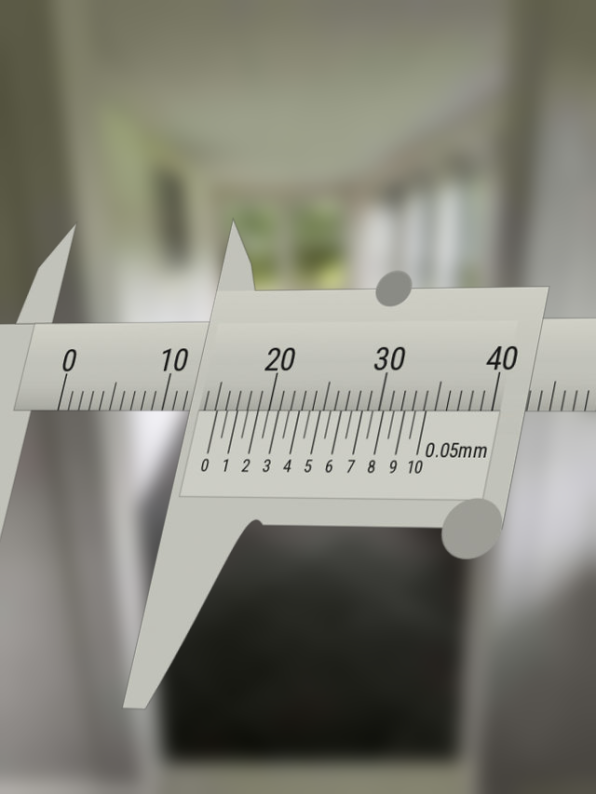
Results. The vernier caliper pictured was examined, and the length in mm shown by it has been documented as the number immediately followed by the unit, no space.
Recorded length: 15.2mm
